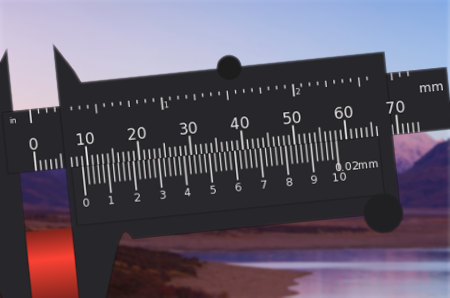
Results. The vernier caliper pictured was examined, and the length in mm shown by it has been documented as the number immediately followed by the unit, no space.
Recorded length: 9.0mm
